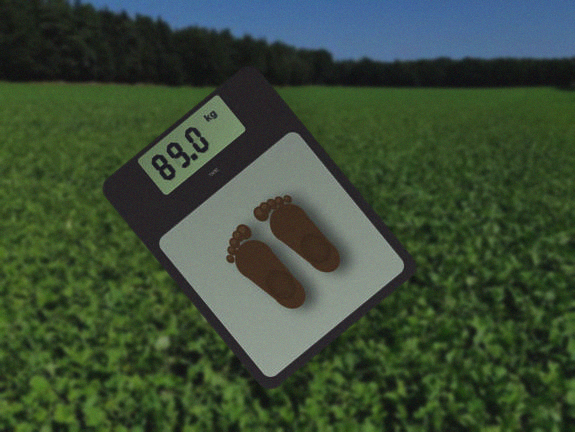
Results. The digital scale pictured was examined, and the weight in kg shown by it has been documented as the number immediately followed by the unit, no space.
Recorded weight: 89.0kg
